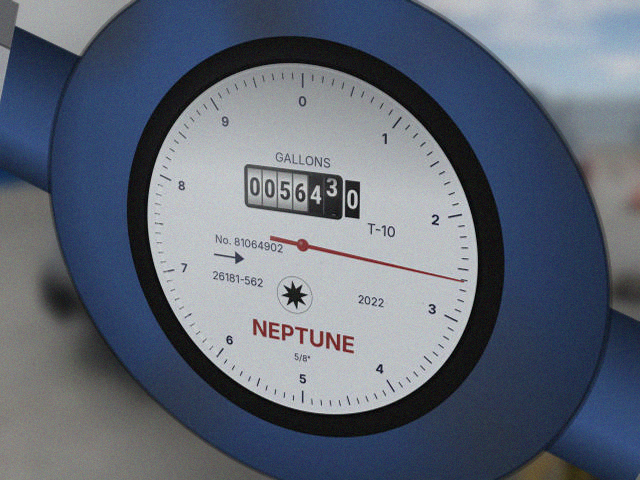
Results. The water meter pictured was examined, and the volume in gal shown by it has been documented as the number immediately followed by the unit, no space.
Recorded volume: 56432.6gal
